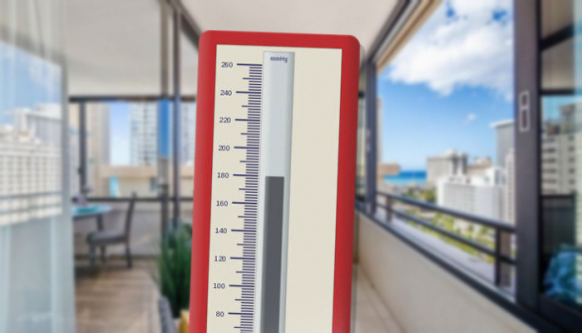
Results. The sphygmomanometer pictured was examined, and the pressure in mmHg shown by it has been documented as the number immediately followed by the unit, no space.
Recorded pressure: 180mmHg
